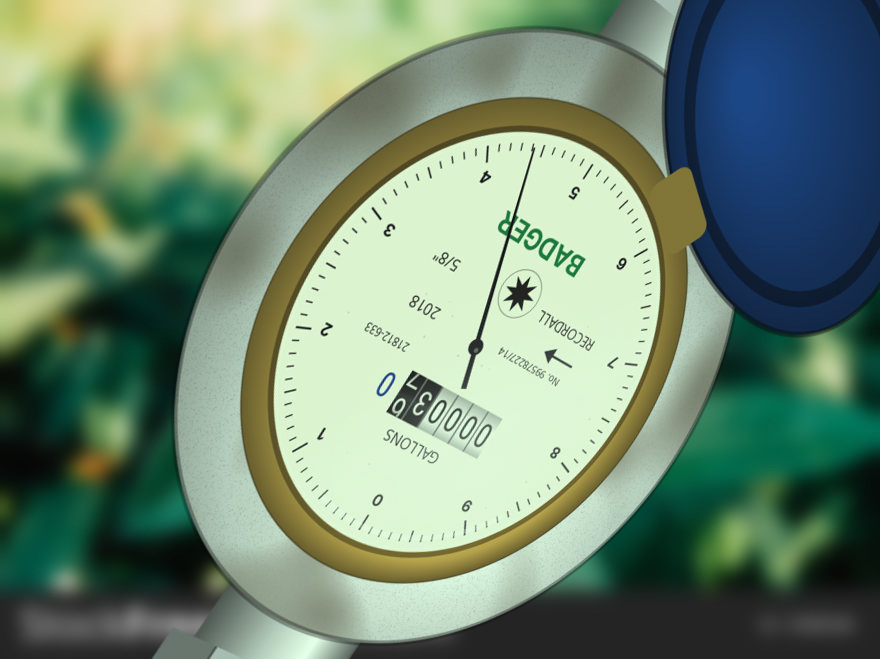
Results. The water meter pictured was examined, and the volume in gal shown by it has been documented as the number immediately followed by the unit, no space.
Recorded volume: 364.4gal
